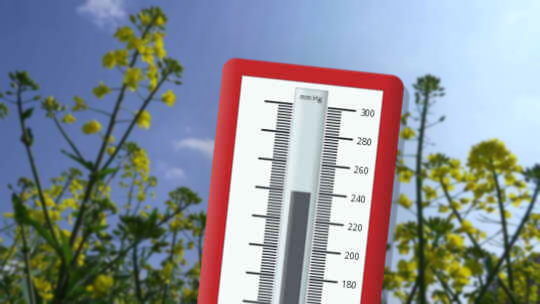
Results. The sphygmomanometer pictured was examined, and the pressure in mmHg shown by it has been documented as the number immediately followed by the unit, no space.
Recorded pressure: 240mmHg
